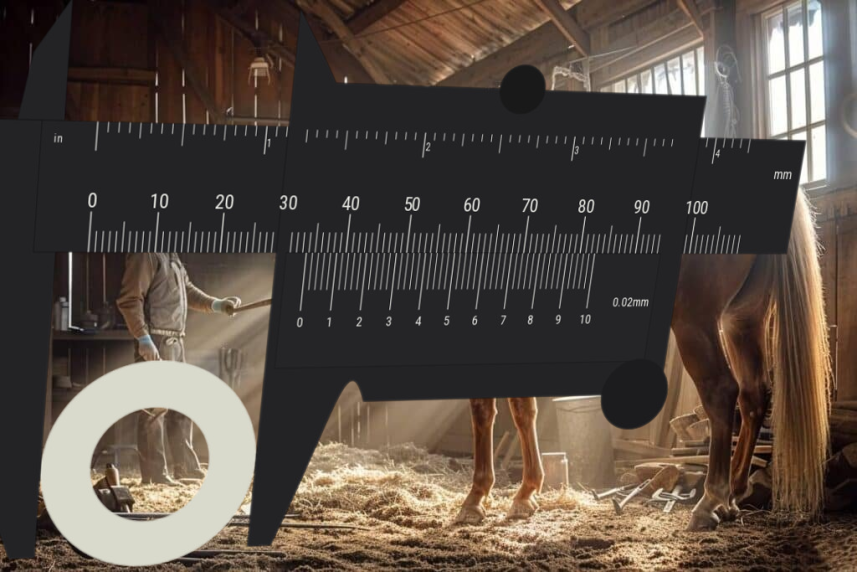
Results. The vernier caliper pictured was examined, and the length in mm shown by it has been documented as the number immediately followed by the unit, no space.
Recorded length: 33.6mm
